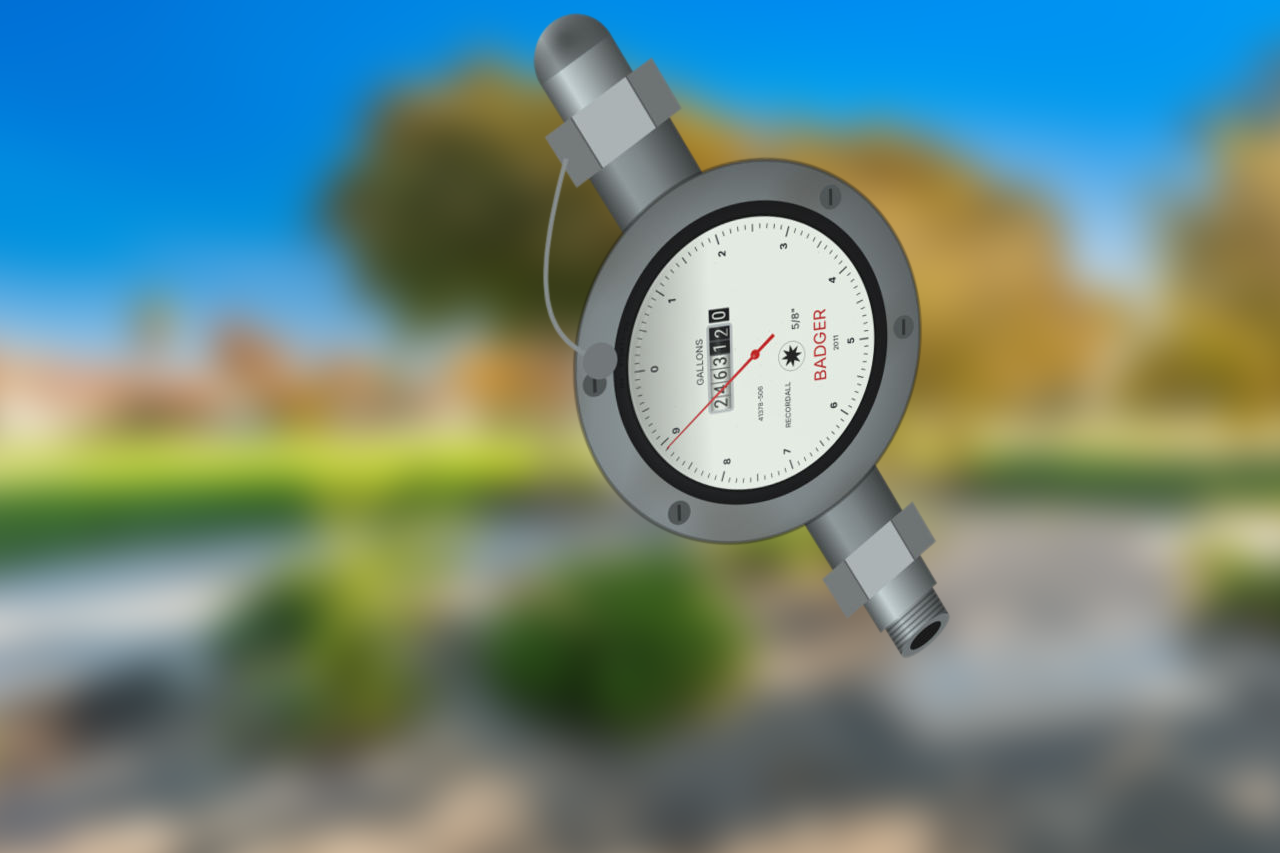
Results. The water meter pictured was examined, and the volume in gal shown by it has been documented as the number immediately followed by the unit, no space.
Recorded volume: 2463118.9gal
